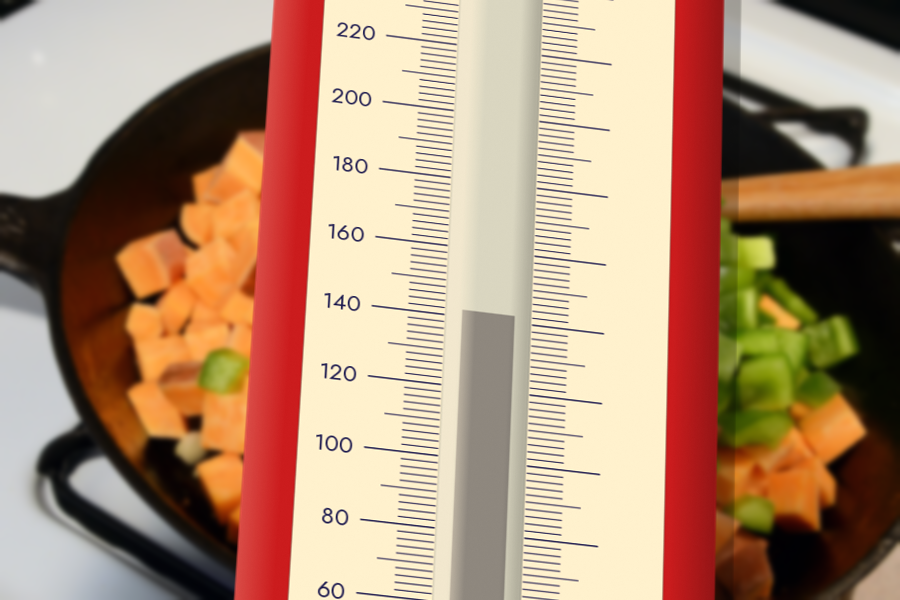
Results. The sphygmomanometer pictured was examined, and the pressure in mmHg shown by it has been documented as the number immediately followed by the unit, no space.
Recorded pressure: 142mmHg
